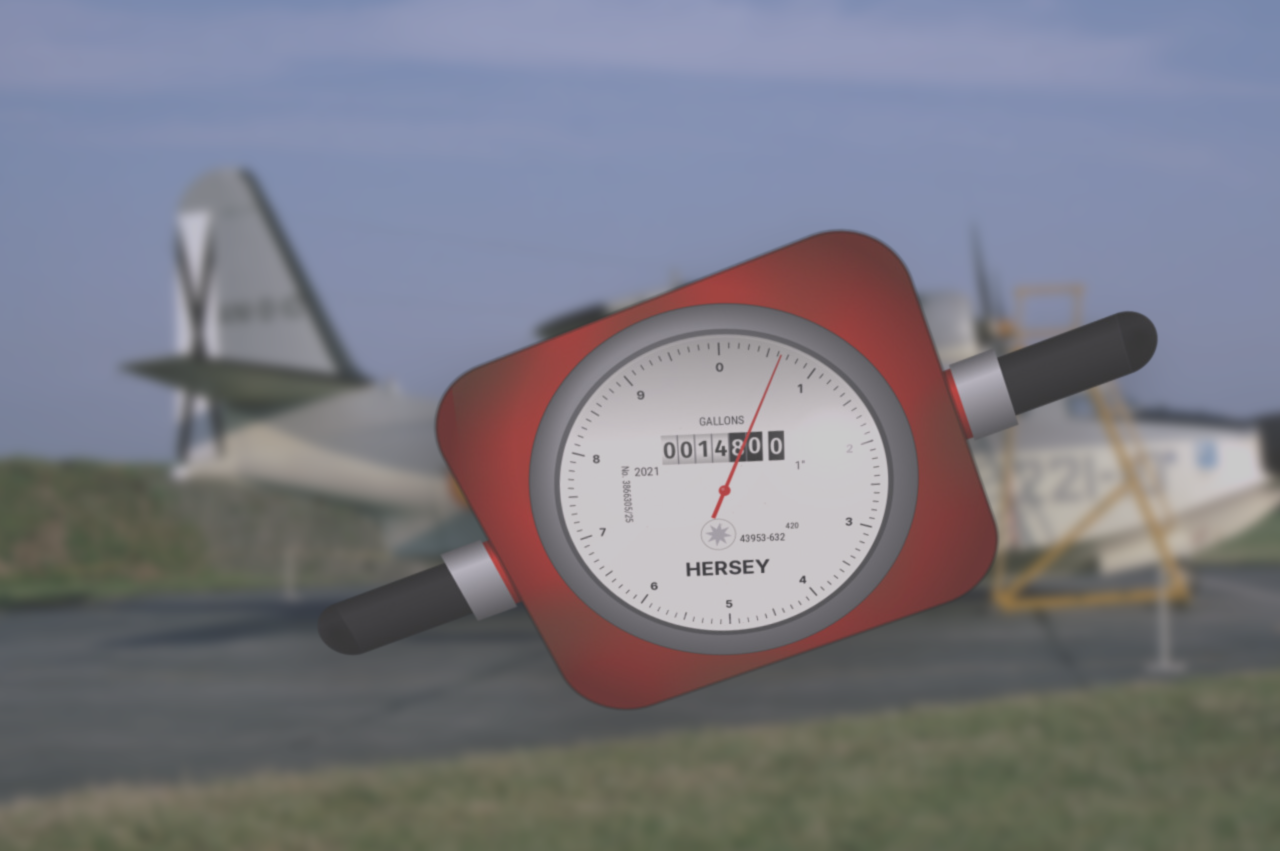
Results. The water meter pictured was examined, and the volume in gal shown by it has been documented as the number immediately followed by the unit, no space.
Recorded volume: 14800.6gal
